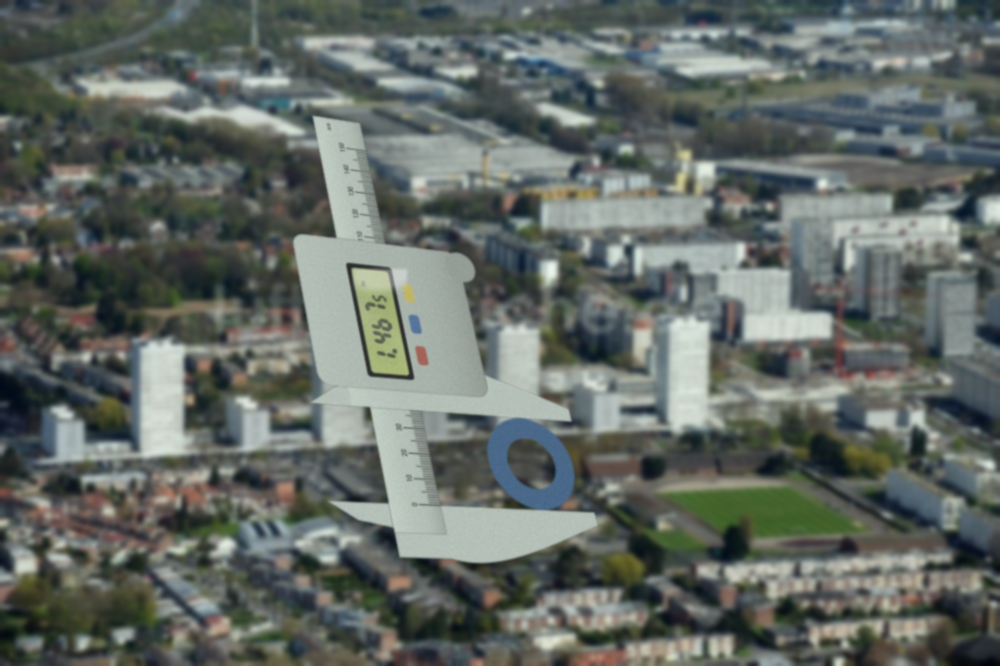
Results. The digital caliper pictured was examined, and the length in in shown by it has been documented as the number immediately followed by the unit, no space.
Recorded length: 1.4675in
